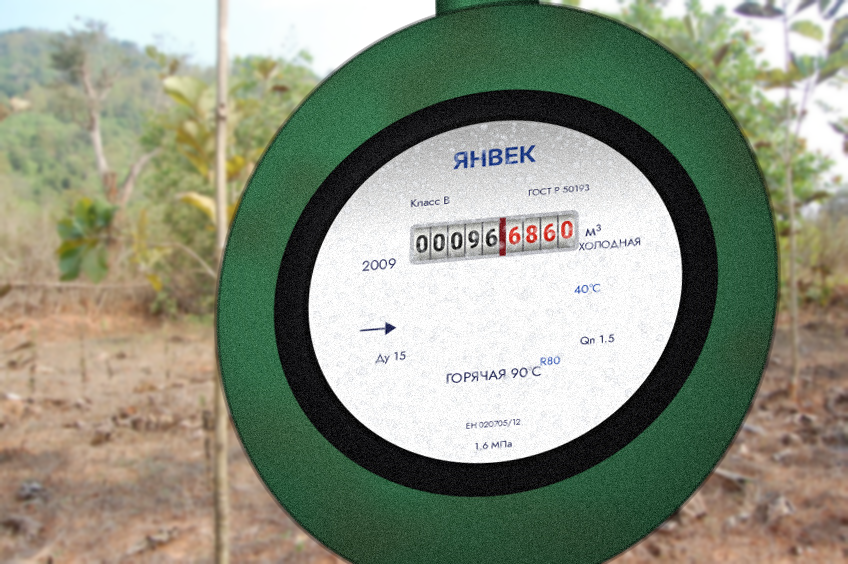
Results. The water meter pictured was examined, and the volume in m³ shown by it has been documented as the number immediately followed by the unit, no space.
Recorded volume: 96.6860m³
